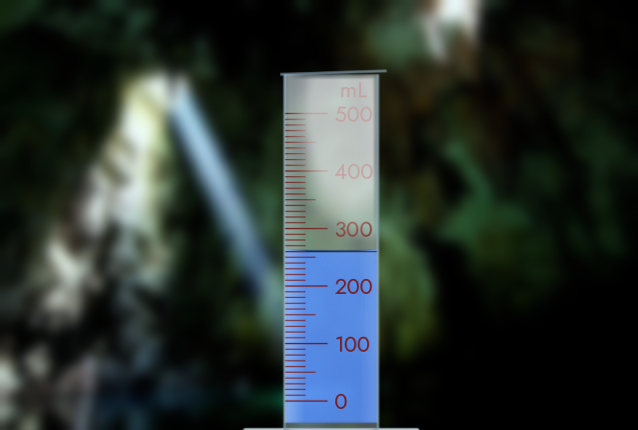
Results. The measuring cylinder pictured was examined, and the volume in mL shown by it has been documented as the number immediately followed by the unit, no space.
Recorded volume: 260mL
